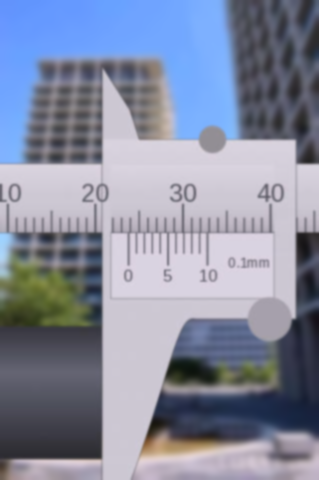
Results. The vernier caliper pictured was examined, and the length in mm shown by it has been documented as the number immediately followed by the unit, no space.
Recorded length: 23.8mm
